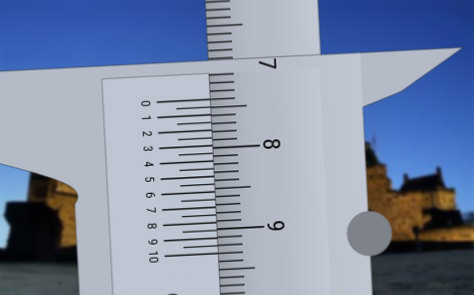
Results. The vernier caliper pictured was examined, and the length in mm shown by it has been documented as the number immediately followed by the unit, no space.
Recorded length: 74.0mm
